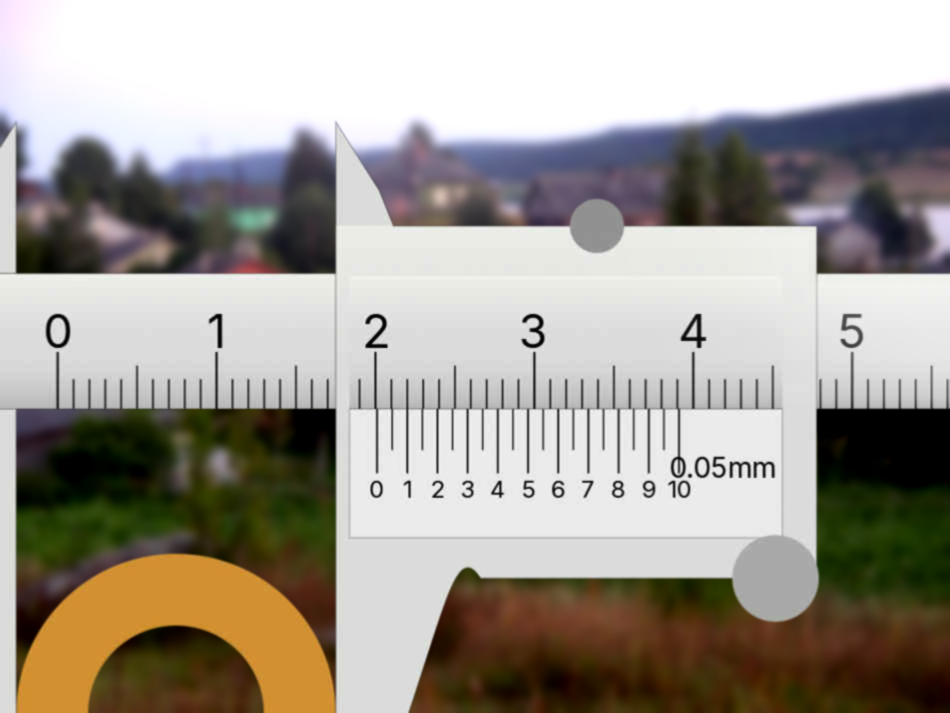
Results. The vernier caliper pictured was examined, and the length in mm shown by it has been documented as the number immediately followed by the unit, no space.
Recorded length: 20.1mm
